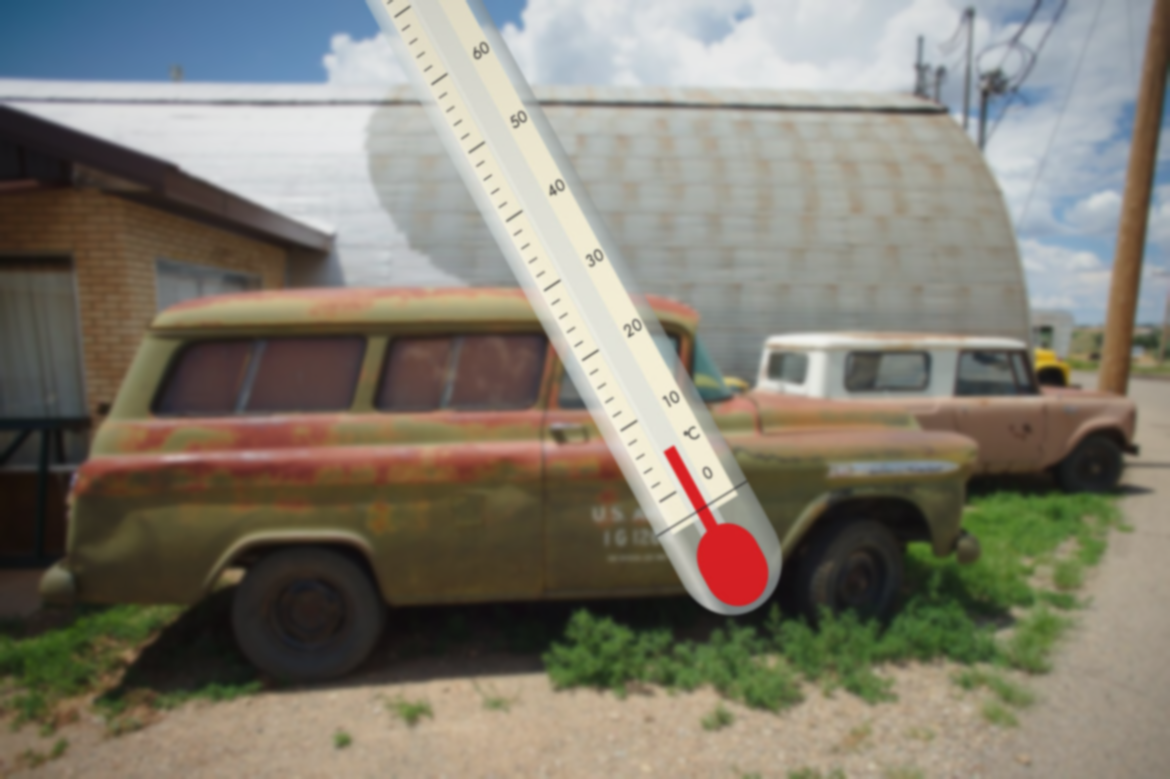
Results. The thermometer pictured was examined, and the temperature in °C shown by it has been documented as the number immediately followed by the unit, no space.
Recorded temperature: 5°C
